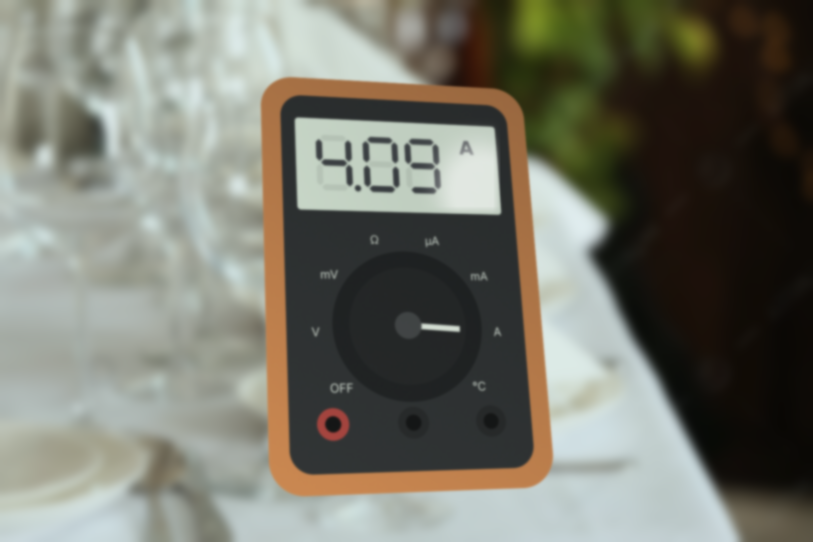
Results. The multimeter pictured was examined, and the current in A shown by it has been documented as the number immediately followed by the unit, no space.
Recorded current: 4.09A
